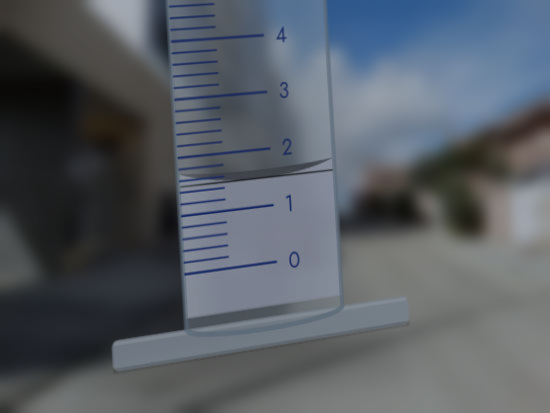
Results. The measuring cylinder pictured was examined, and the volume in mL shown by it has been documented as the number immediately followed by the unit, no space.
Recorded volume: 1.5mL
